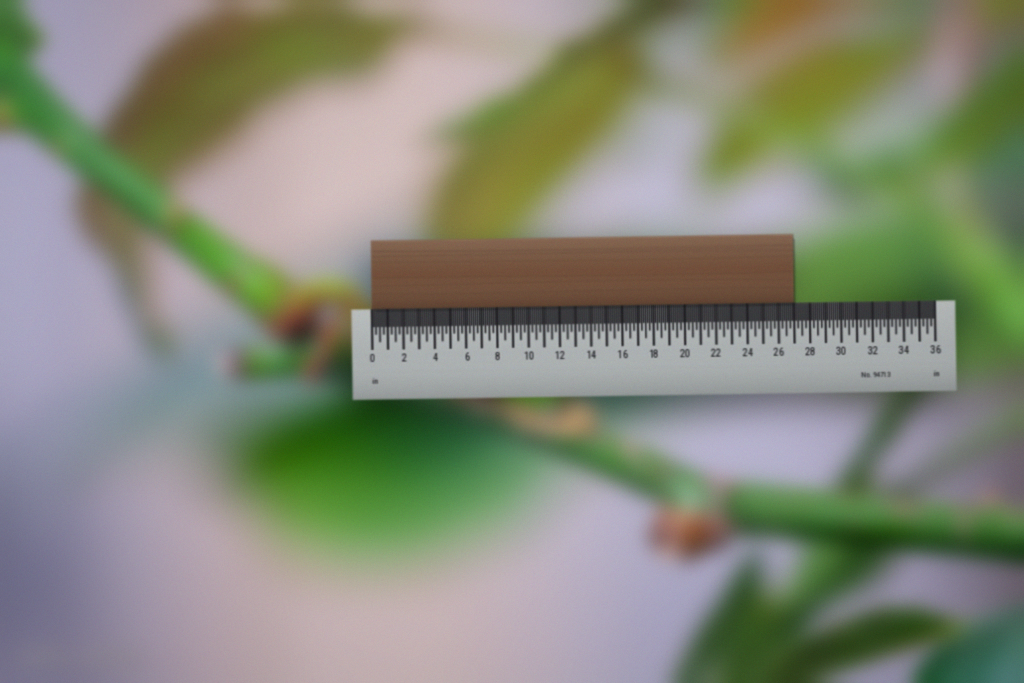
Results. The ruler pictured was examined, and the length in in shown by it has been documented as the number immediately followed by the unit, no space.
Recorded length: 27in
